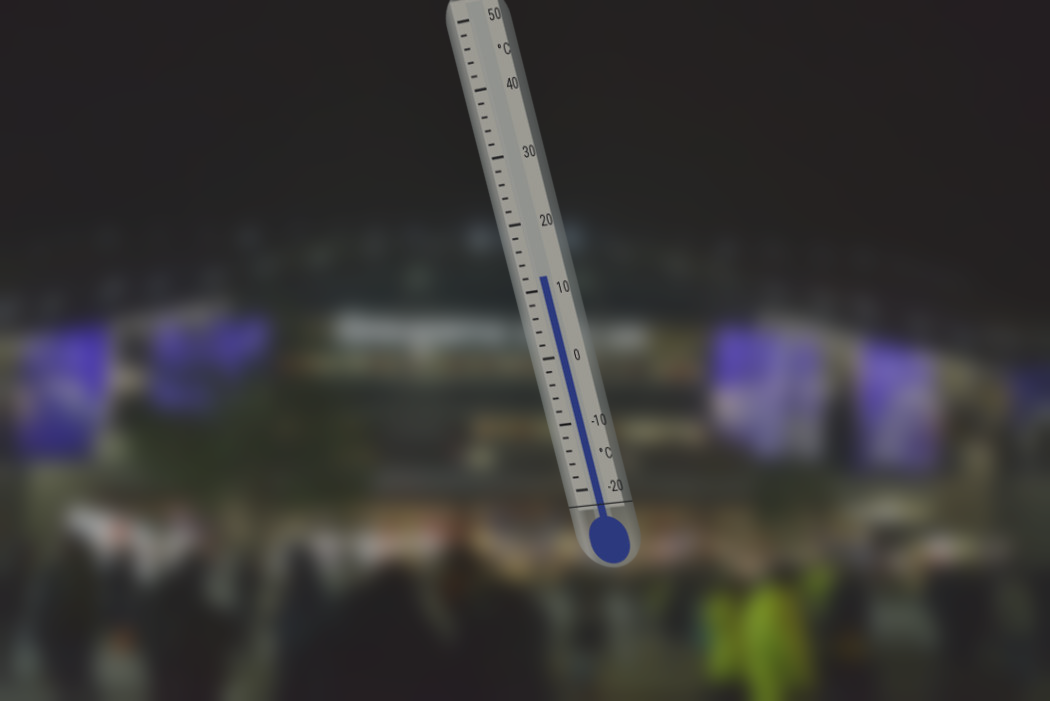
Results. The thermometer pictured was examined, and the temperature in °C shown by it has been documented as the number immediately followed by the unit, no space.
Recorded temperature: 12°C
